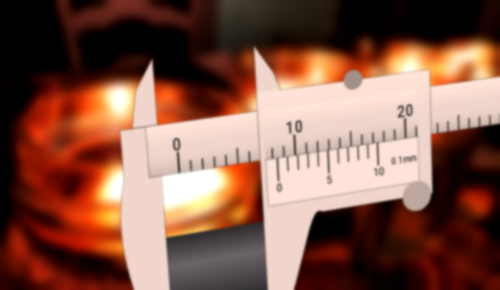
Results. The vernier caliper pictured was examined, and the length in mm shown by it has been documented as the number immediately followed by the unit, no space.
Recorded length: 8.4mm
